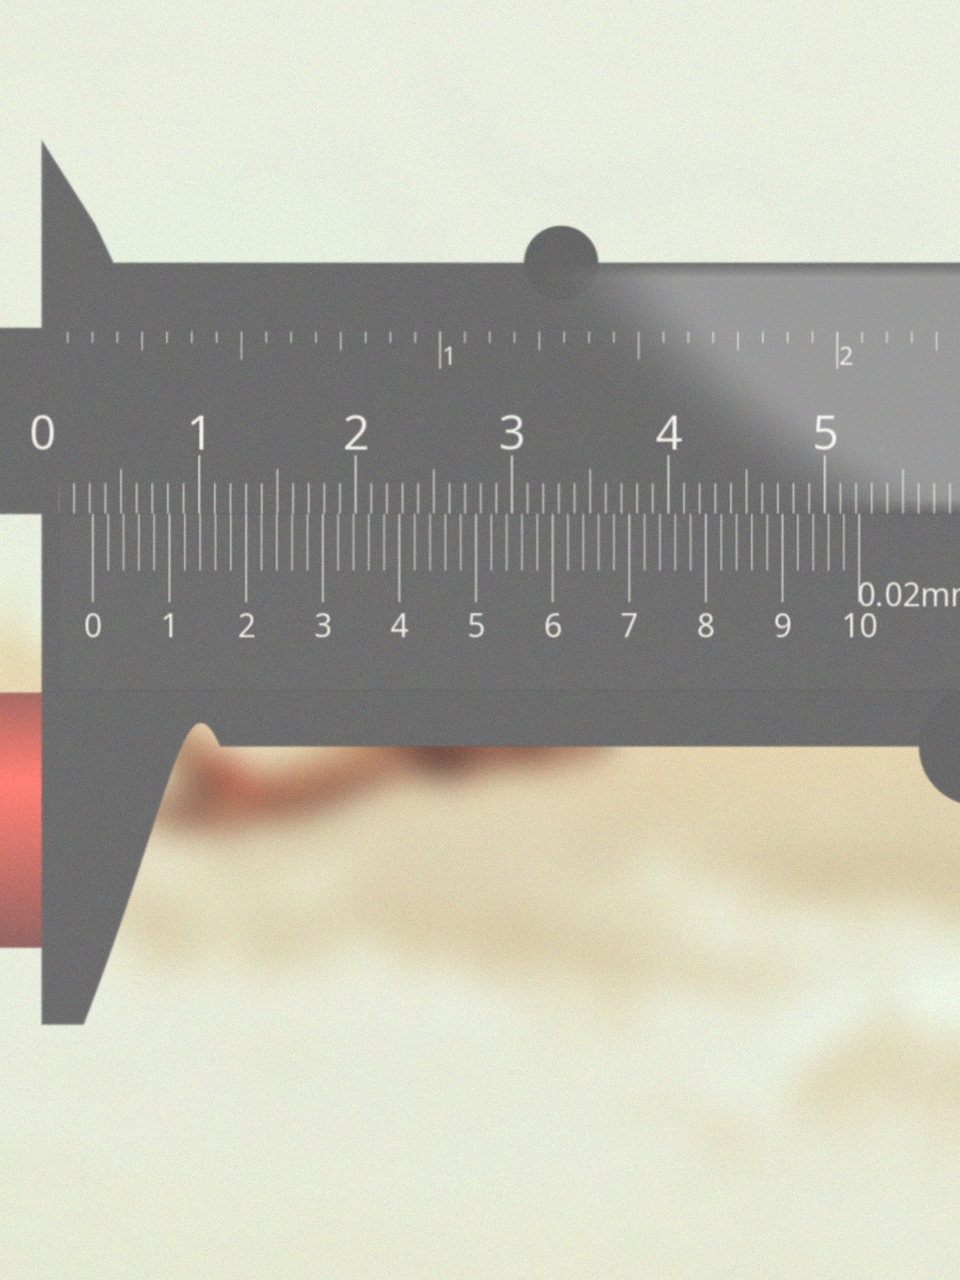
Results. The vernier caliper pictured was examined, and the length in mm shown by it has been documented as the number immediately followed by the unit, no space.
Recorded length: 3.2mm
